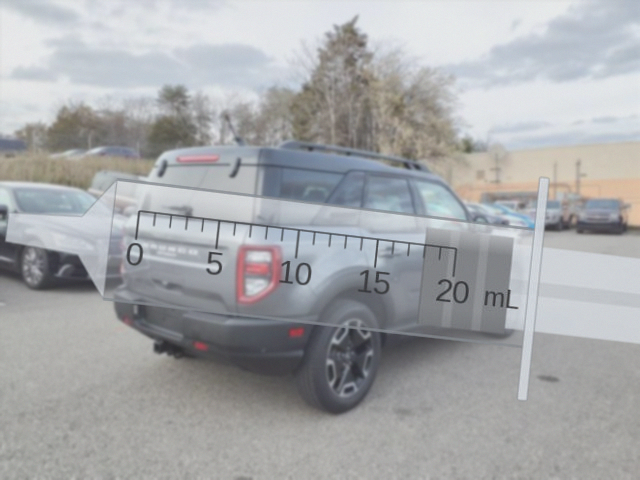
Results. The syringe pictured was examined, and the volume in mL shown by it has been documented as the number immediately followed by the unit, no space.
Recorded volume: 18mL
